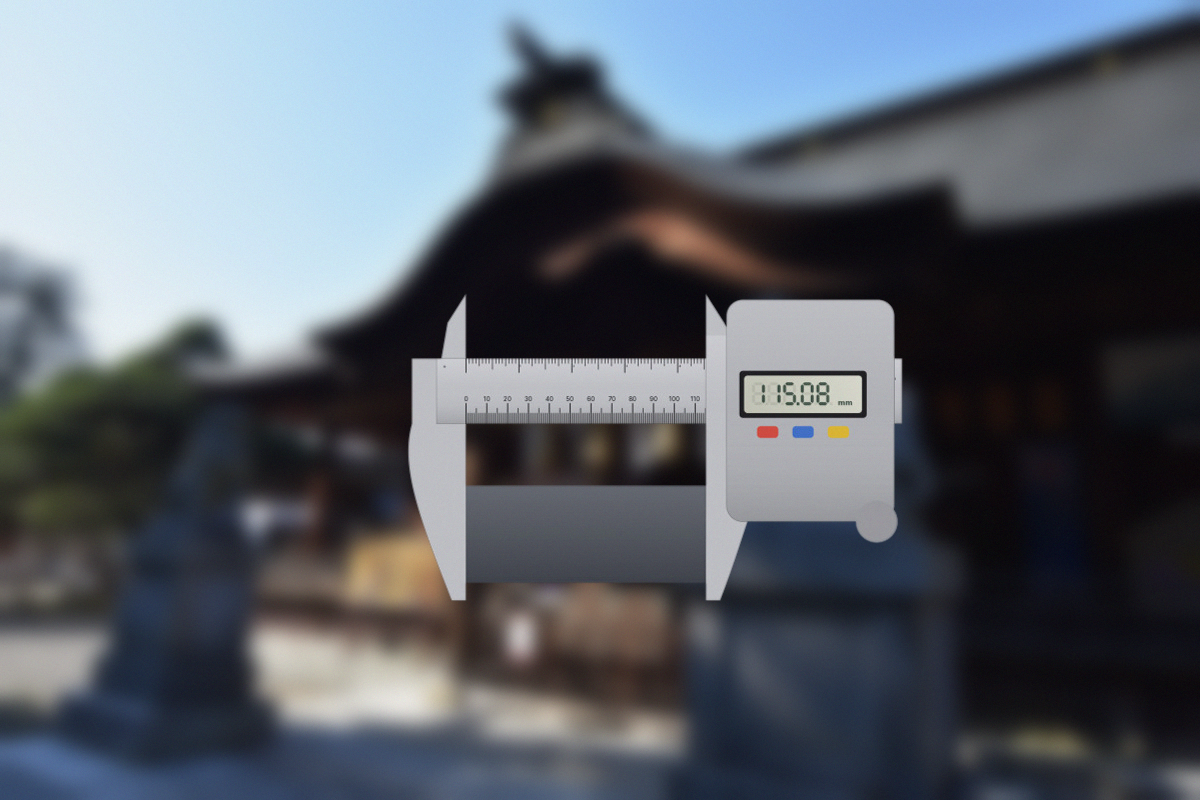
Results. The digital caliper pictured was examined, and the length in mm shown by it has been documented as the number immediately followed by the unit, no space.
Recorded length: 115.08mm
